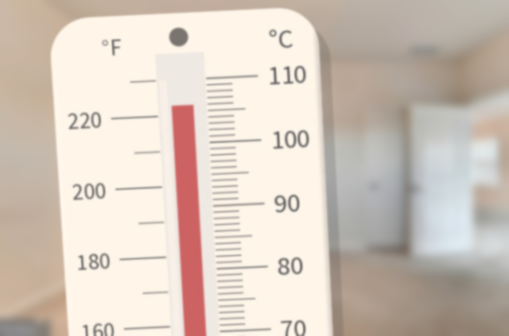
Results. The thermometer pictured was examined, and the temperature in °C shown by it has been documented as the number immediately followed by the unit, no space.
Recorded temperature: 106°C
